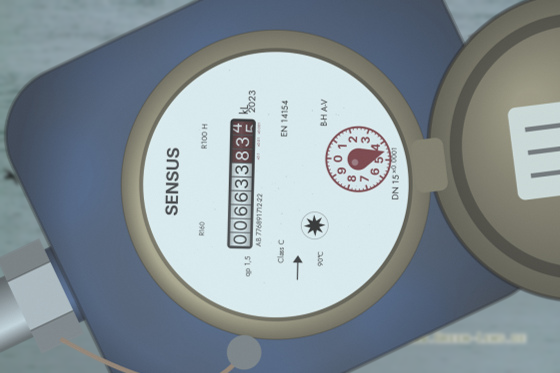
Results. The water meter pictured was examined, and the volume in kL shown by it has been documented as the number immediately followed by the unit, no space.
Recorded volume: 6633.8344kL
